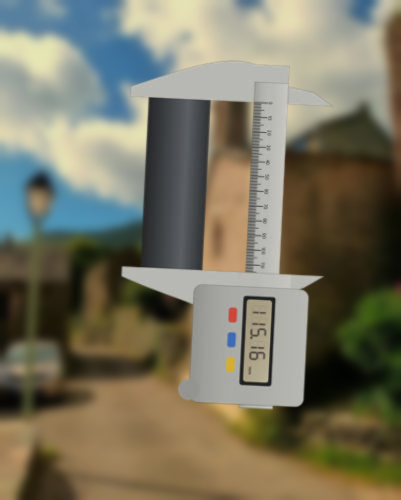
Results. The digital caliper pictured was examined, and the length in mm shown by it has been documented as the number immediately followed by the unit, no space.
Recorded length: 115.16mm
